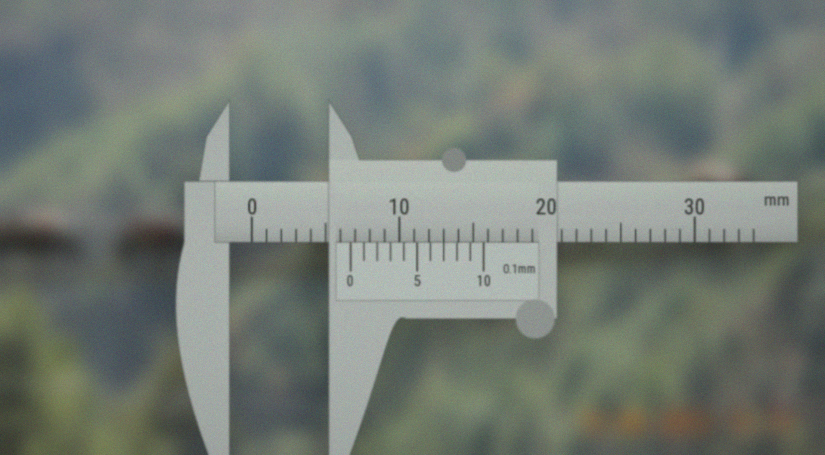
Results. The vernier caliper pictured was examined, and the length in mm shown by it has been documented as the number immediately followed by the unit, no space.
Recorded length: 6.7mm
